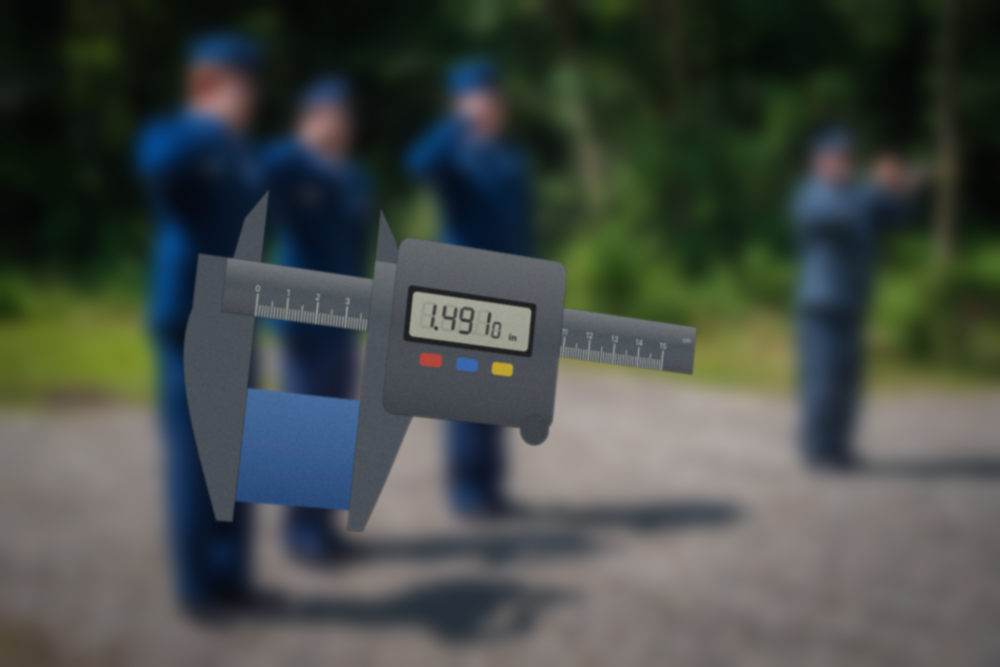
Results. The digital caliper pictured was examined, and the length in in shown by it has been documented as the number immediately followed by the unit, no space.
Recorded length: 1.4910in
